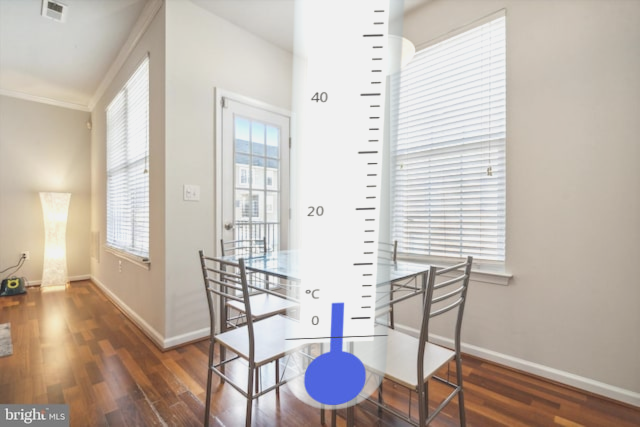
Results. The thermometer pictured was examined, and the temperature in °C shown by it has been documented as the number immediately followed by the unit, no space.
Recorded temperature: 3°C
